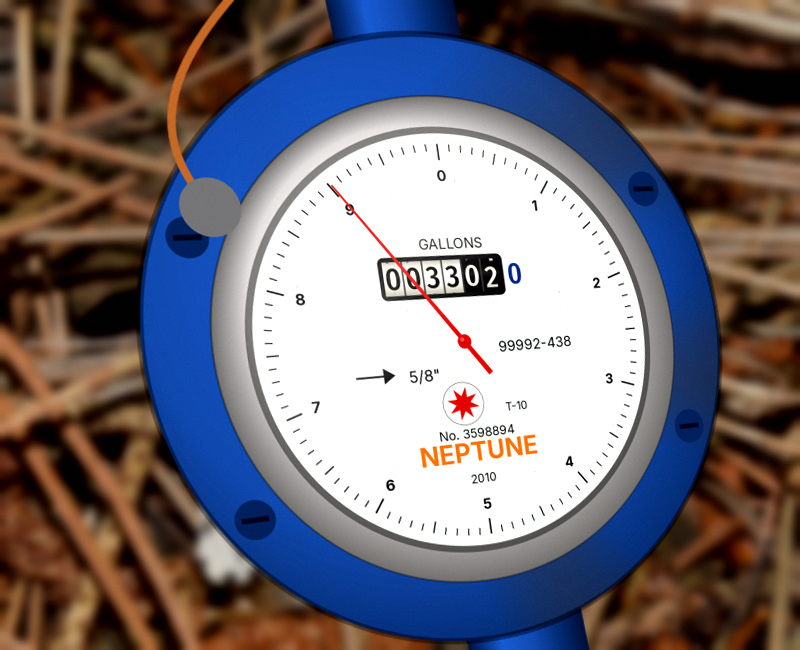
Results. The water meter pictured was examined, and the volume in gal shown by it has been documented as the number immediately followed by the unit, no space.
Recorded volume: 33019.0gal
